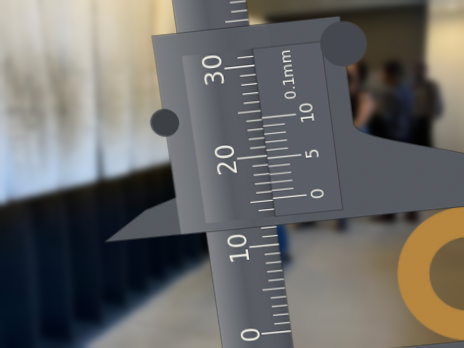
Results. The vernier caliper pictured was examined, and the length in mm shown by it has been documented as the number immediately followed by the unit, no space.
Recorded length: 15.2mm
